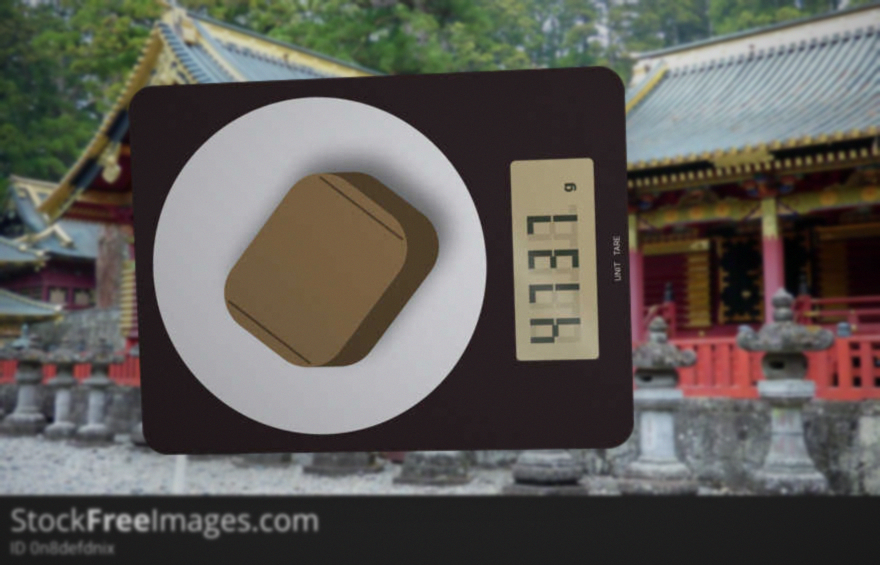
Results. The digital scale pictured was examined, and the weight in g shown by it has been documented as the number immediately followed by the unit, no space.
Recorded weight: 4737g
